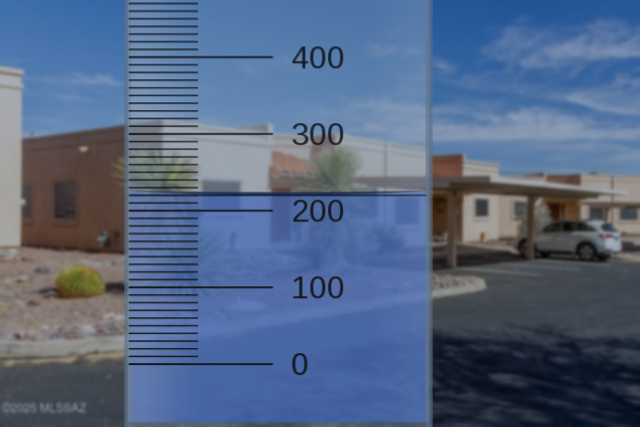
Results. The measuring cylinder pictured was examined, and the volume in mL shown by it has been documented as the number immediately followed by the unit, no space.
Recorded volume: 220mL
